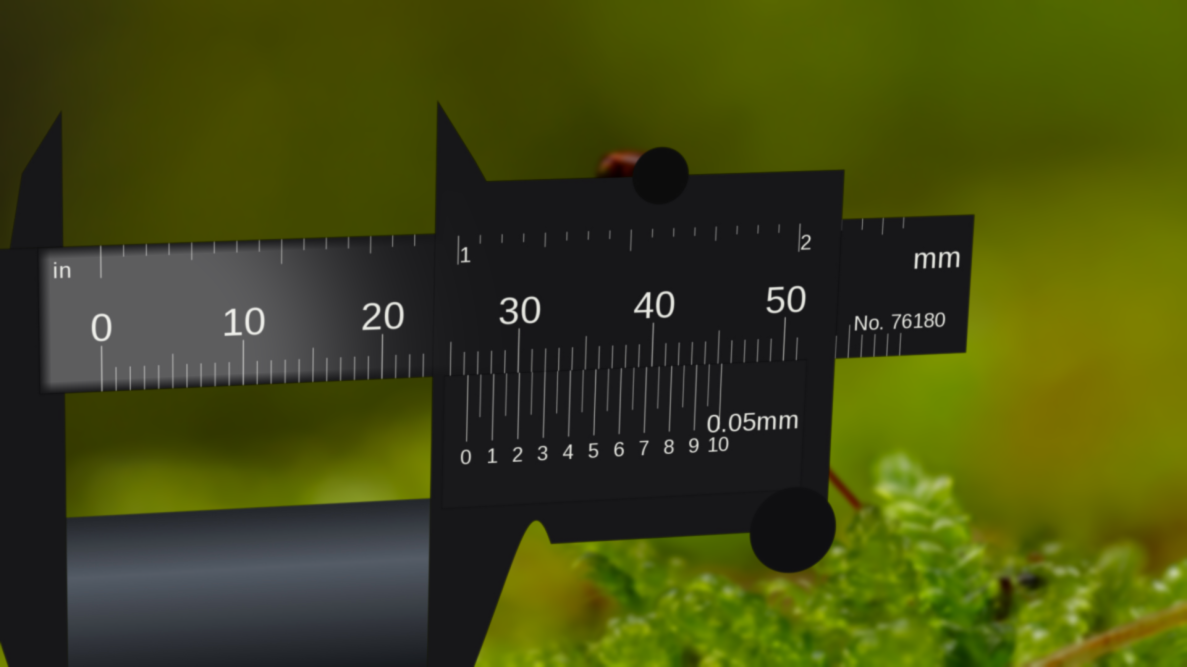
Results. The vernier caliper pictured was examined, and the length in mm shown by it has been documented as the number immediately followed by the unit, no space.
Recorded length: 26.3mm
